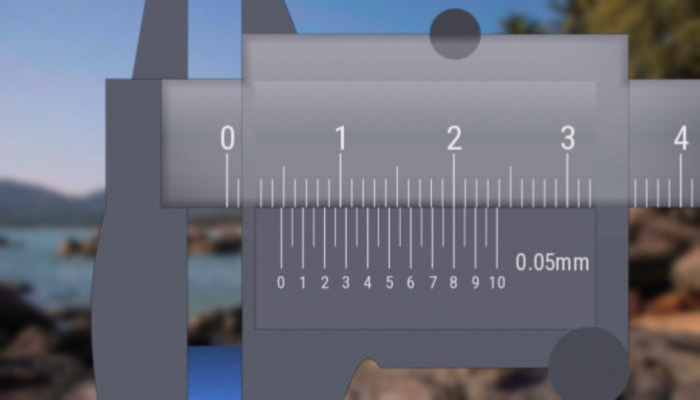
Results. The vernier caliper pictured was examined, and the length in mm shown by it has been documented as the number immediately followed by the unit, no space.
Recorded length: 4.8mm
